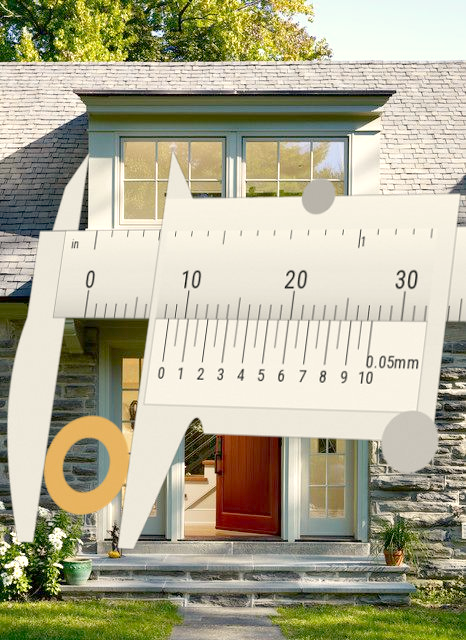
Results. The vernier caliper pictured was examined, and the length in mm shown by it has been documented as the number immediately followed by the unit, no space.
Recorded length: 8.4mm
